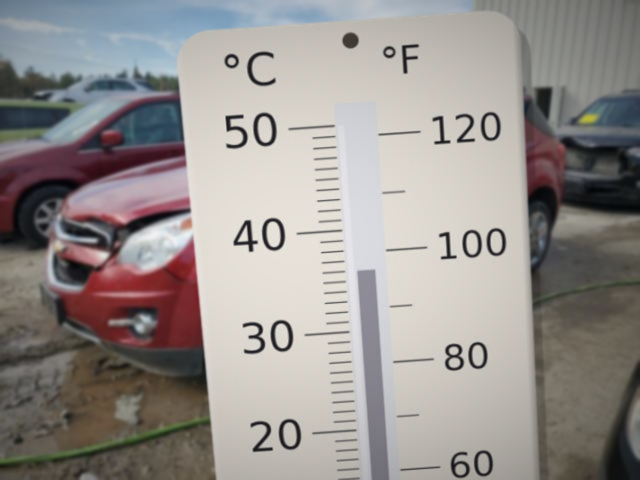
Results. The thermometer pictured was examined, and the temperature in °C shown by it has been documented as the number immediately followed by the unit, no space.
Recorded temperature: 36°C
